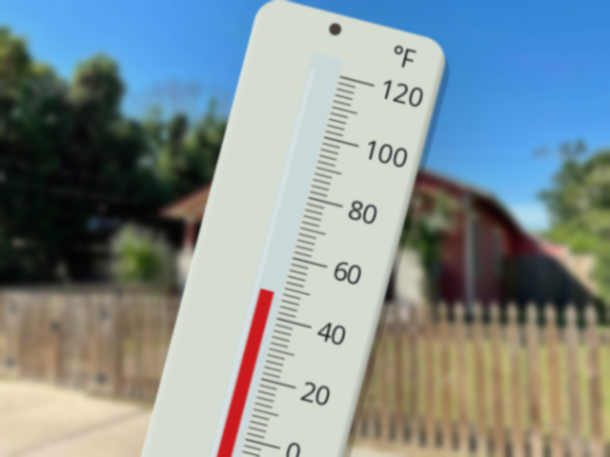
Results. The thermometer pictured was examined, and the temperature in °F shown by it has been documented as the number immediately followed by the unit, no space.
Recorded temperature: 48°F
